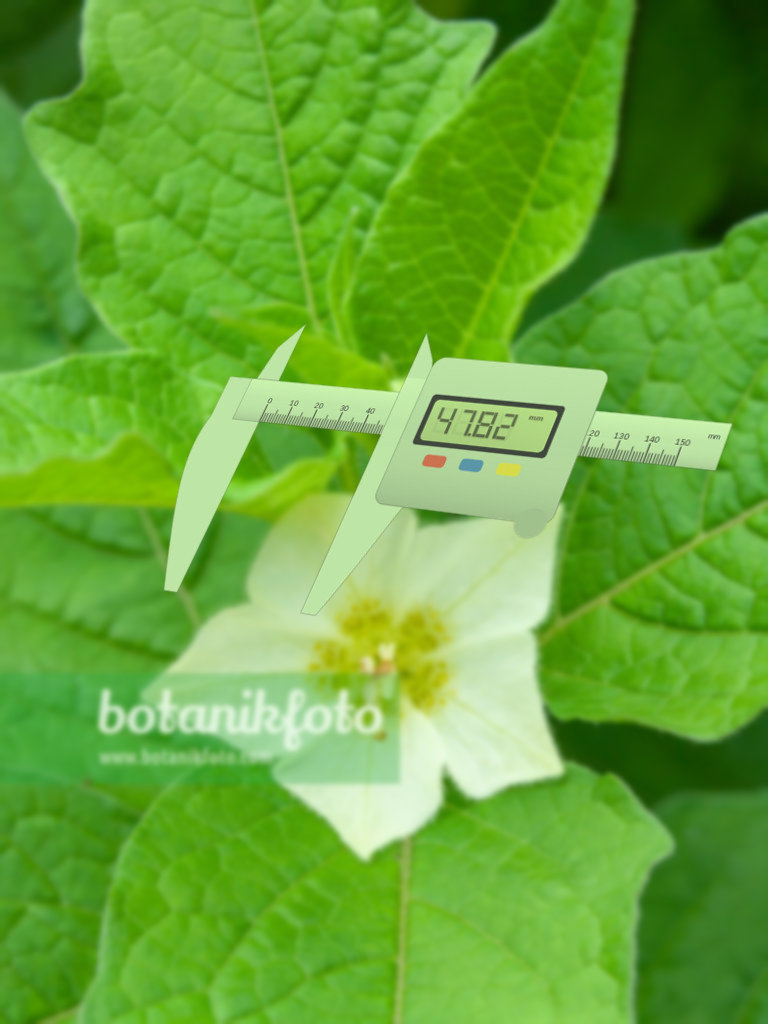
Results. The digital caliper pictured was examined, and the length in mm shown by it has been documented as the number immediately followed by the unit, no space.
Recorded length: 47.82mm
